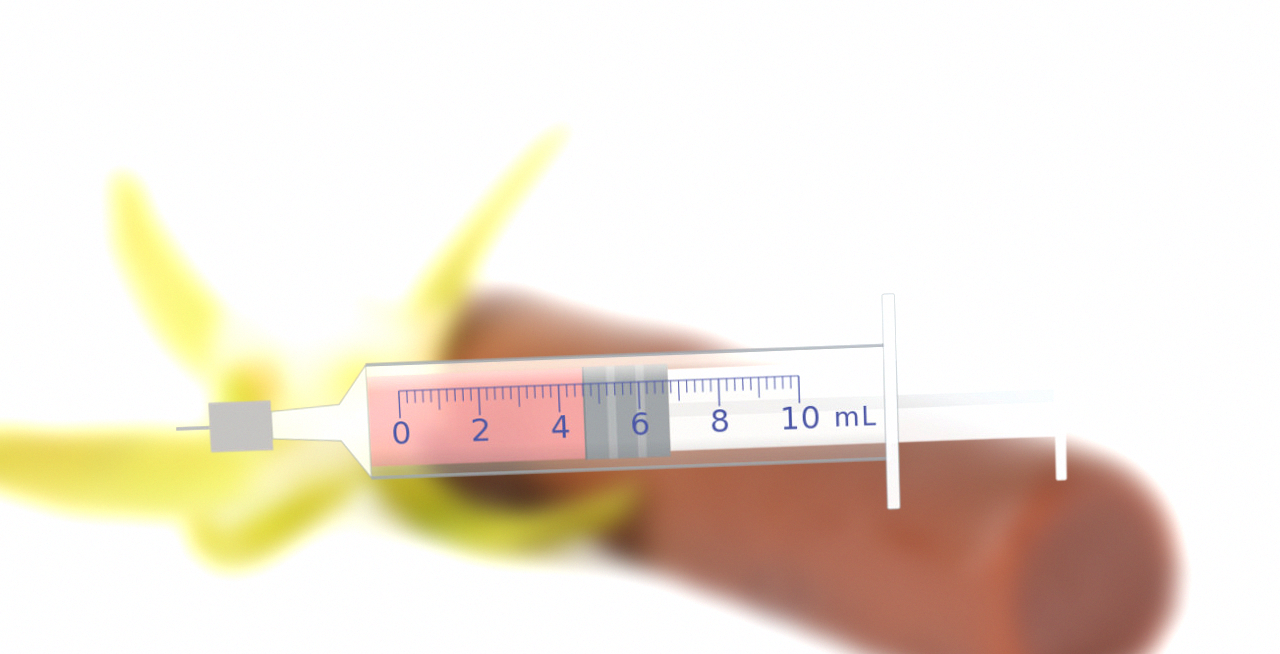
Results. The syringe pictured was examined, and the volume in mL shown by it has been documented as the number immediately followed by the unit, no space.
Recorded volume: 4.6mL
